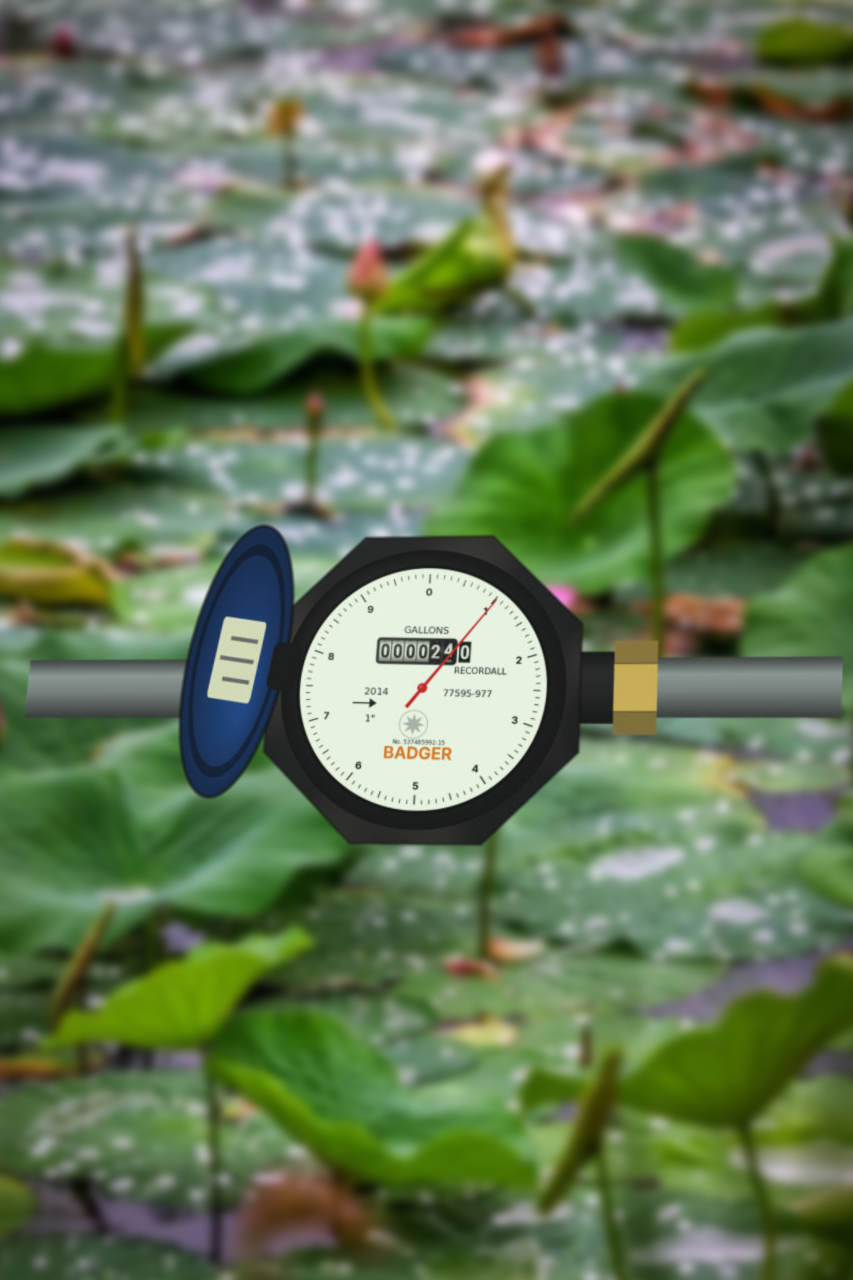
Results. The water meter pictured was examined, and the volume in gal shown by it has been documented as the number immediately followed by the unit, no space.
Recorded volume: 241.0gal
